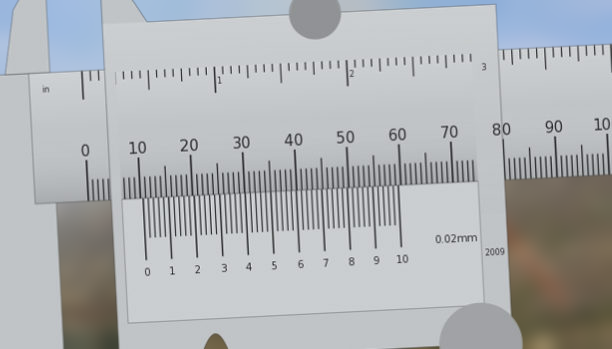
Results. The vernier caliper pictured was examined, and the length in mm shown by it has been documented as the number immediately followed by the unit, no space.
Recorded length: 10.5mm
